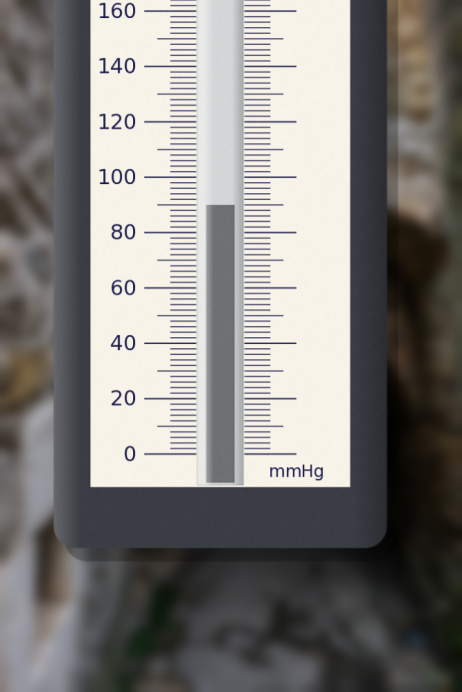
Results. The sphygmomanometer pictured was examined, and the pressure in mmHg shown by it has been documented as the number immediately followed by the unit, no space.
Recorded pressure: 90mmHg
